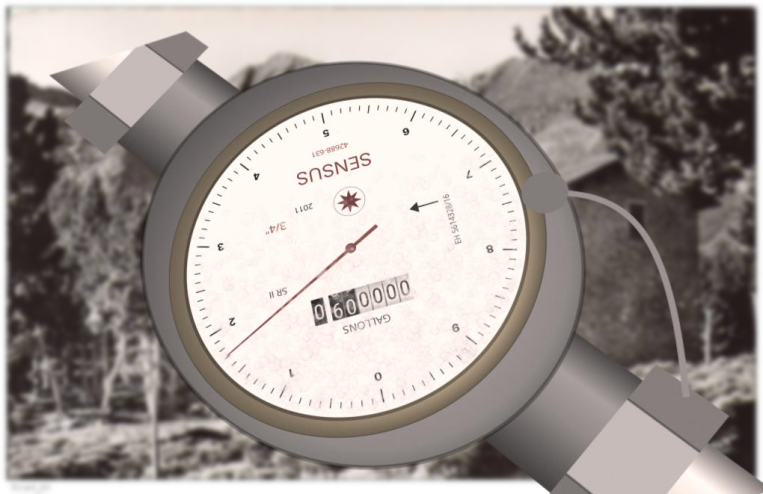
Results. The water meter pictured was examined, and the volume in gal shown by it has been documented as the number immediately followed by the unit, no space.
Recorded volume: 91.7gal
